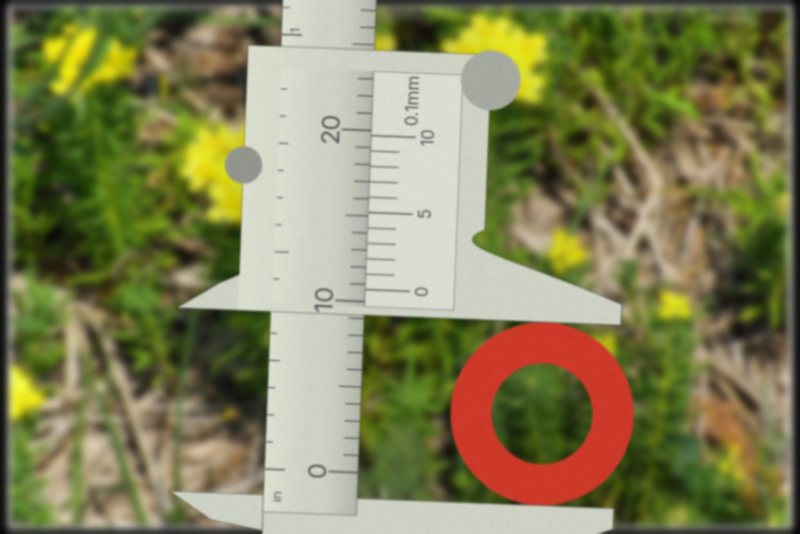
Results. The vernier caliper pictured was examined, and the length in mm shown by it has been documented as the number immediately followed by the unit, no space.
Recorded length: 10.7mm
